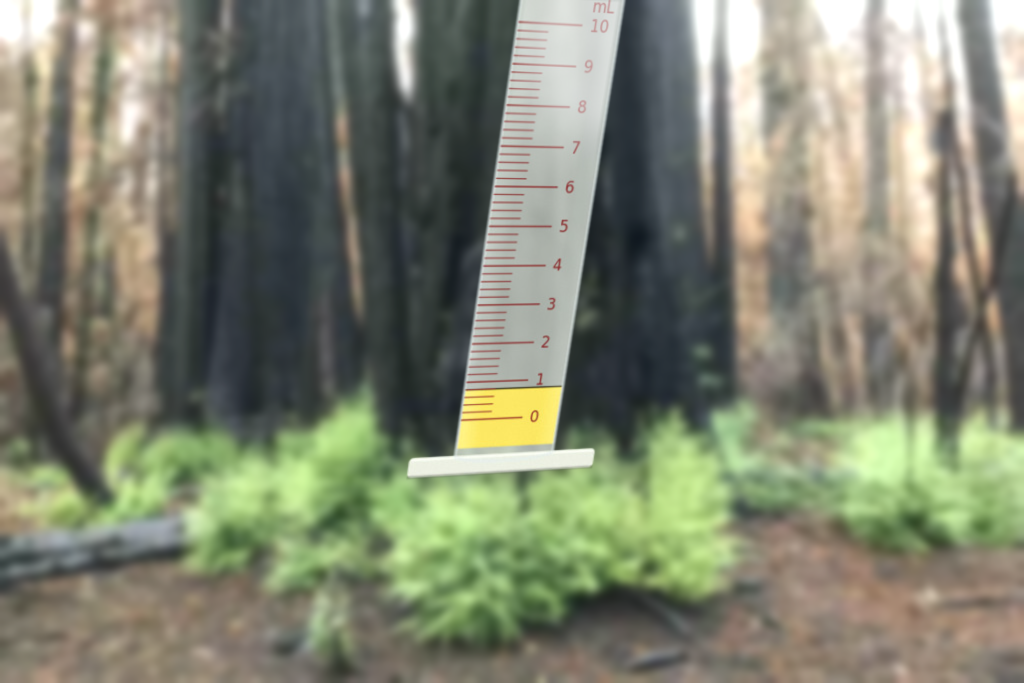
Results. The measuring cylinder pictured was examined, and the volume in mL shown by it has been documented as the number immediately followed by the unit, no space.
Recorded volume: 0.8mL
